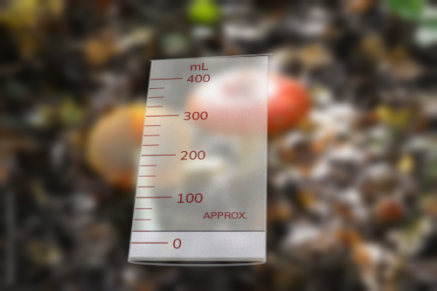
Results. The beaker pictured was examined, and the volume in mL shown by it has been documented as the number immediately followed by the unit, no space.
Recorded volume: 25mL
